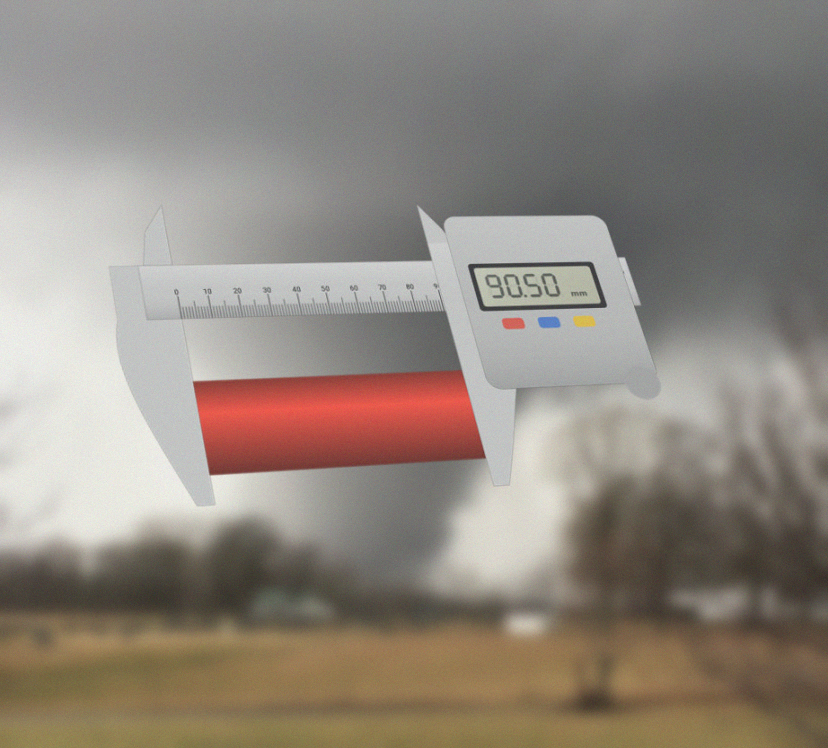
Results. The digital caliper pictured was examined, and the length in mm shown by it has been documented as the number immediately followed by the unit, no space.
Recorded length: 90.50mm
